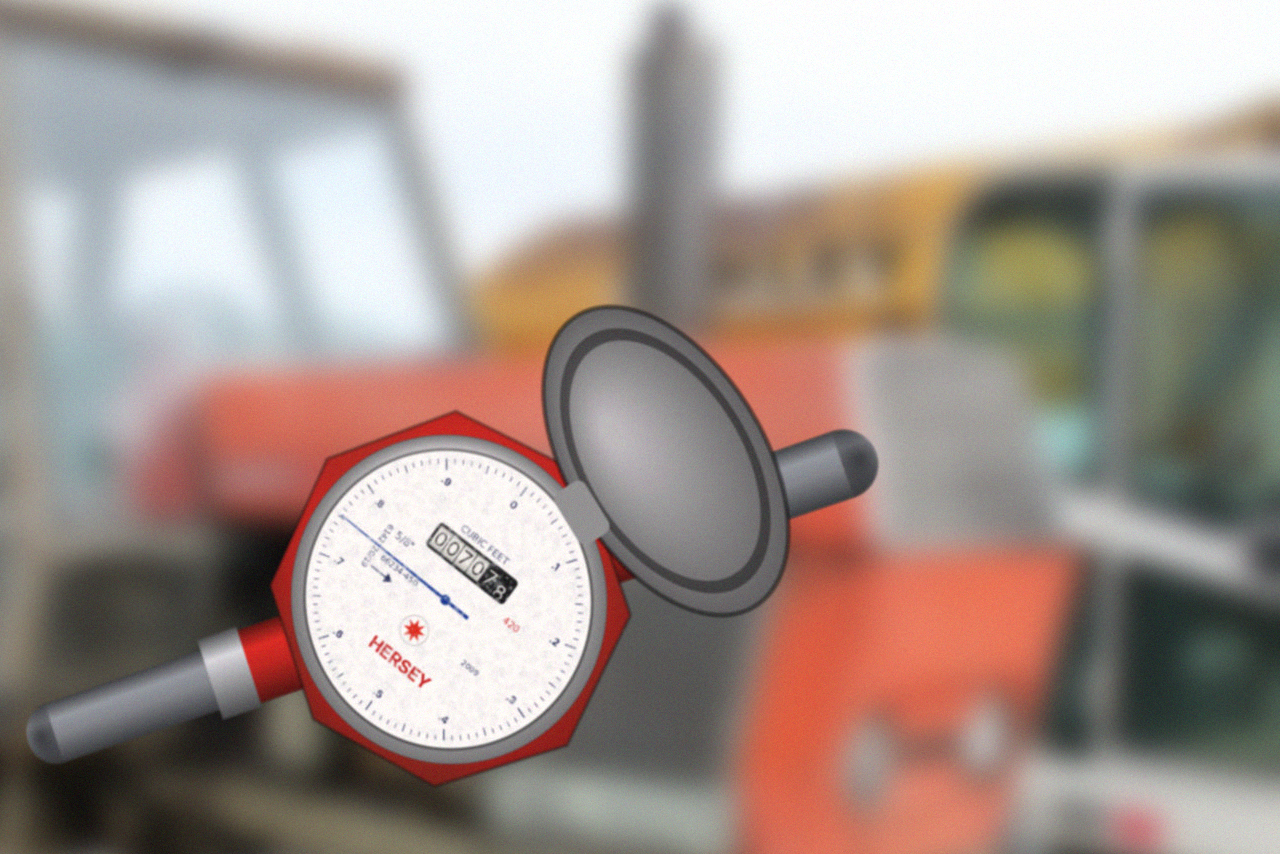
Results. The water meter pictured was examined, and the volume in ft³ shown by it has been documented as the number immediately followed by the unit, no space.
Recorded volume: 7077.75ft³
